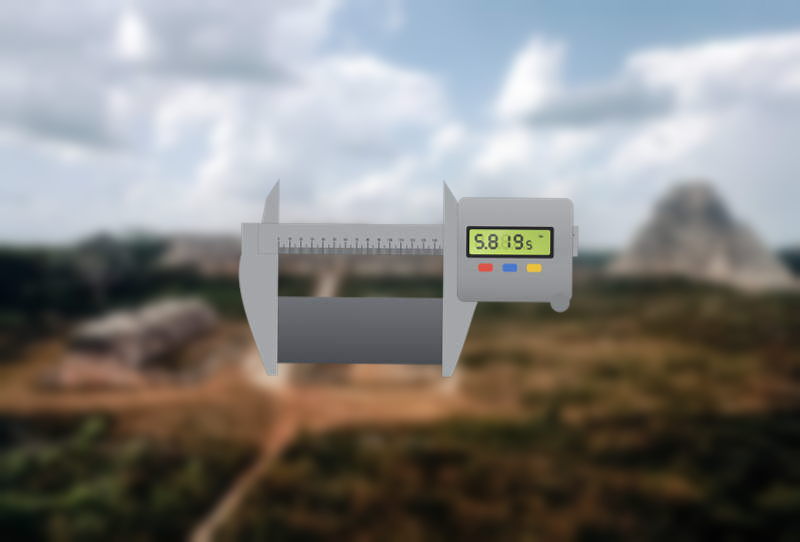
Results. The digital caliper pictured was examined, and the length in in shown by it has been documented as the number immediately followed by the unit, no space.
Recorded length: 5.8195in
